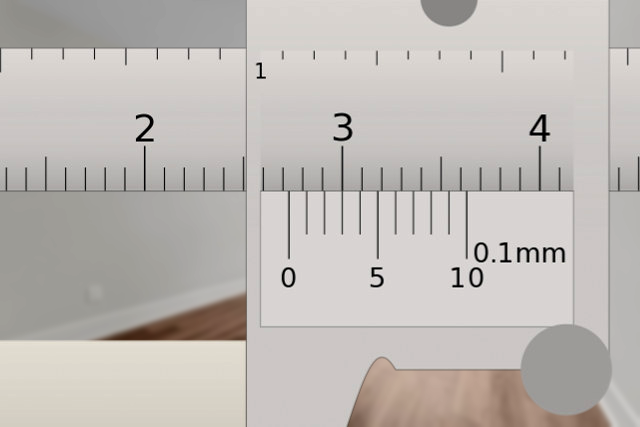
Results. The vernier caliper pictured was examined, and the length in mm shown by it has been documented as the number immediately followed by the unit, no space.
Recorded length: 27.3mm
